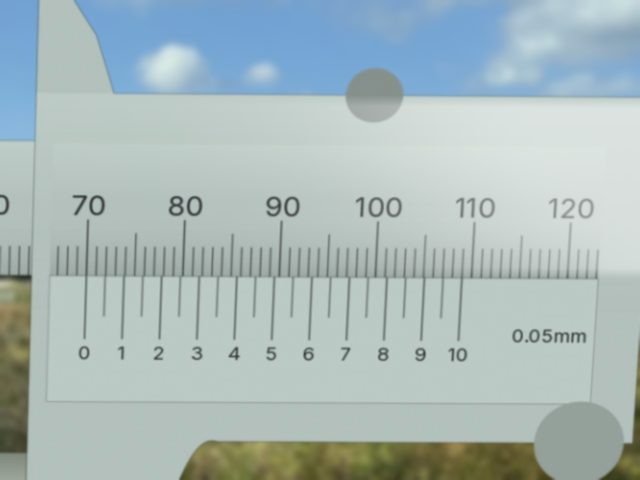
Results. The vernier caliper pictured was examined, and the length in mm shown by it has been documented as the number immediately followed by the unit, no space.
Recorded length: 70.0mm
